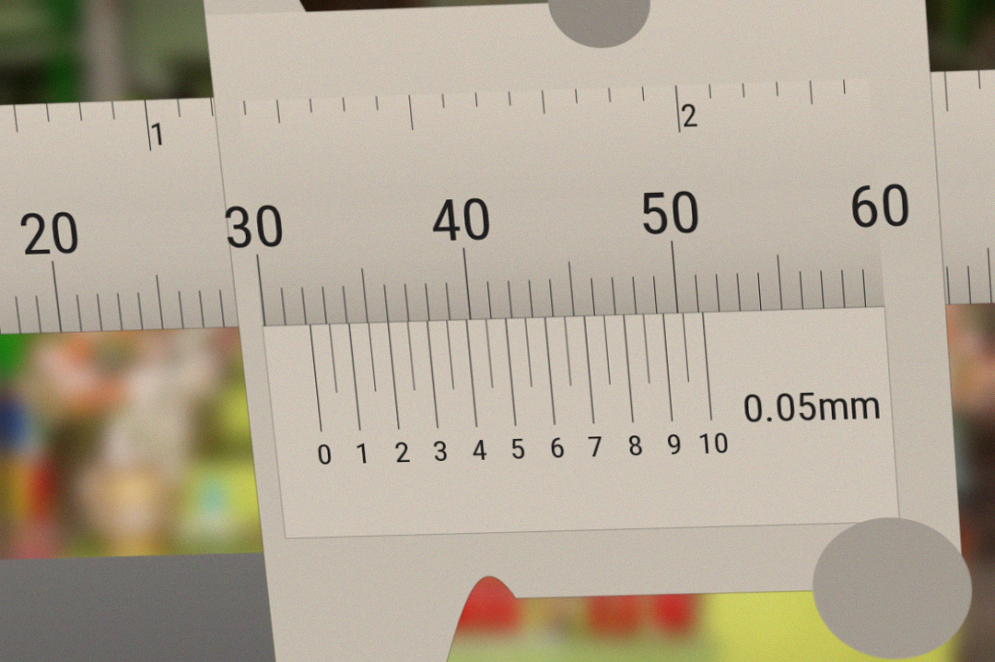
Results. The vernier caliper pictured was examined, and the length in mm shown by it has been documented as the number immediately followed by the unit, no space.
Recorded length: 32.2mm
